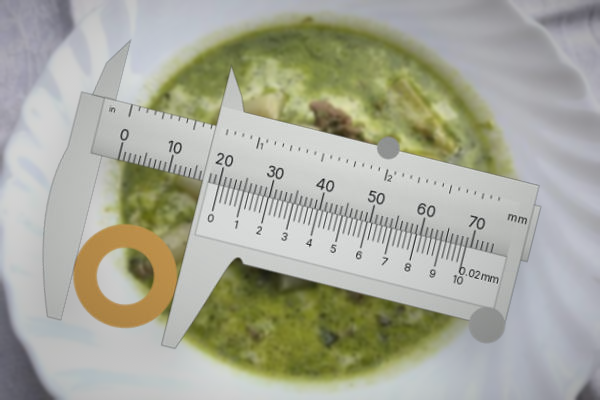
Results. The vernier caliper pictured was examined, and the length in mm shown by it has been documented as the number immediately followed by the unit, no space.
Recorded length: 20.0mm
